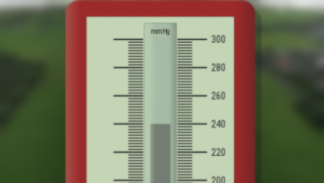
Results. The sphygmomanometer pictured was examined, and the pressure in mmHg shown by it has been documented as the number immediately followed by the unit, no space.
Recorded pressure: 240mmHg
